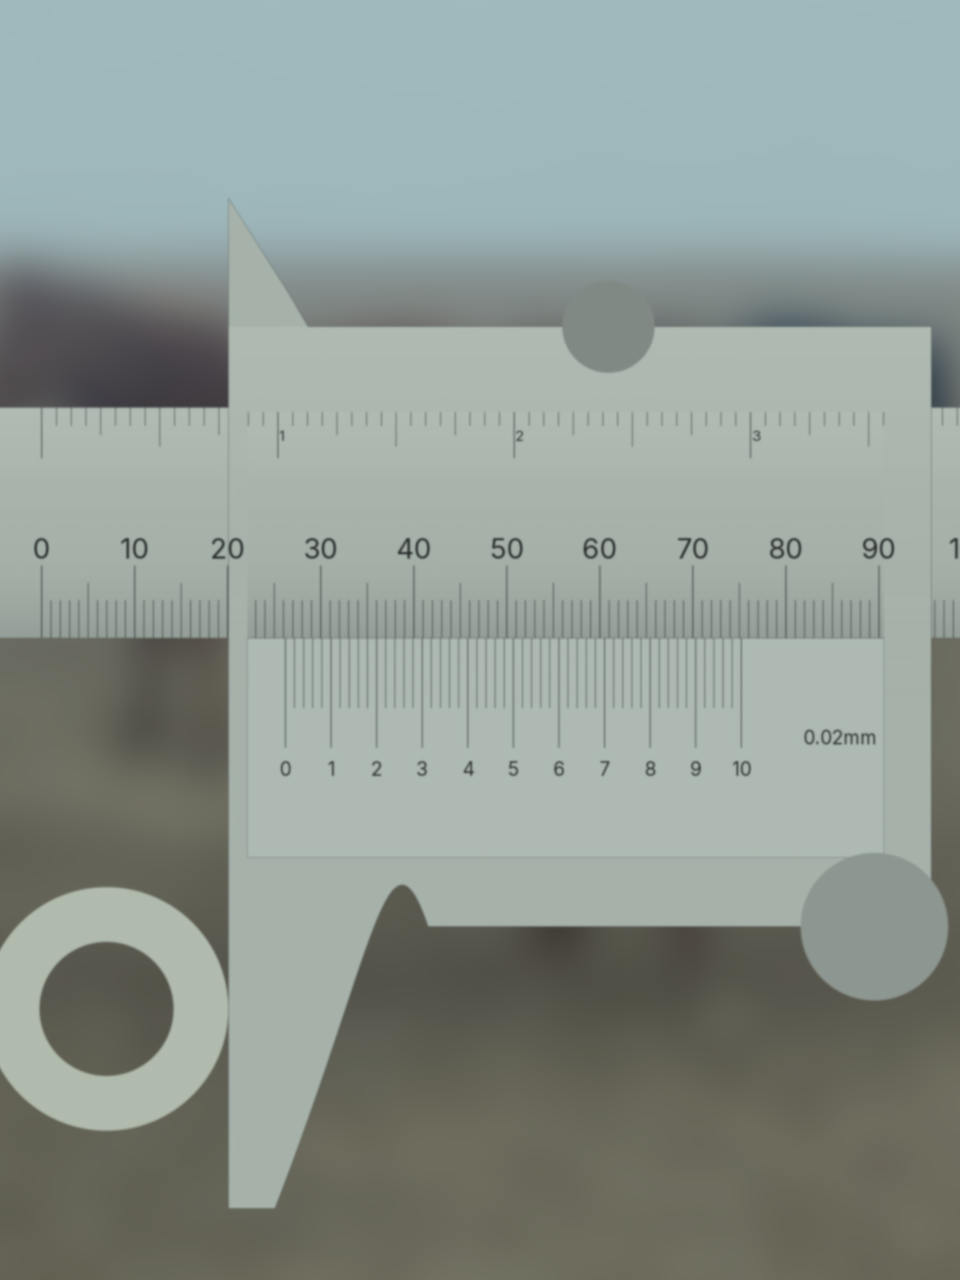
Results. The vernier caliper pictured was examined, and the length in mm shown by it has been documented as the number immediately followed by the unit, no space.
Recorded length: 26.2mm
